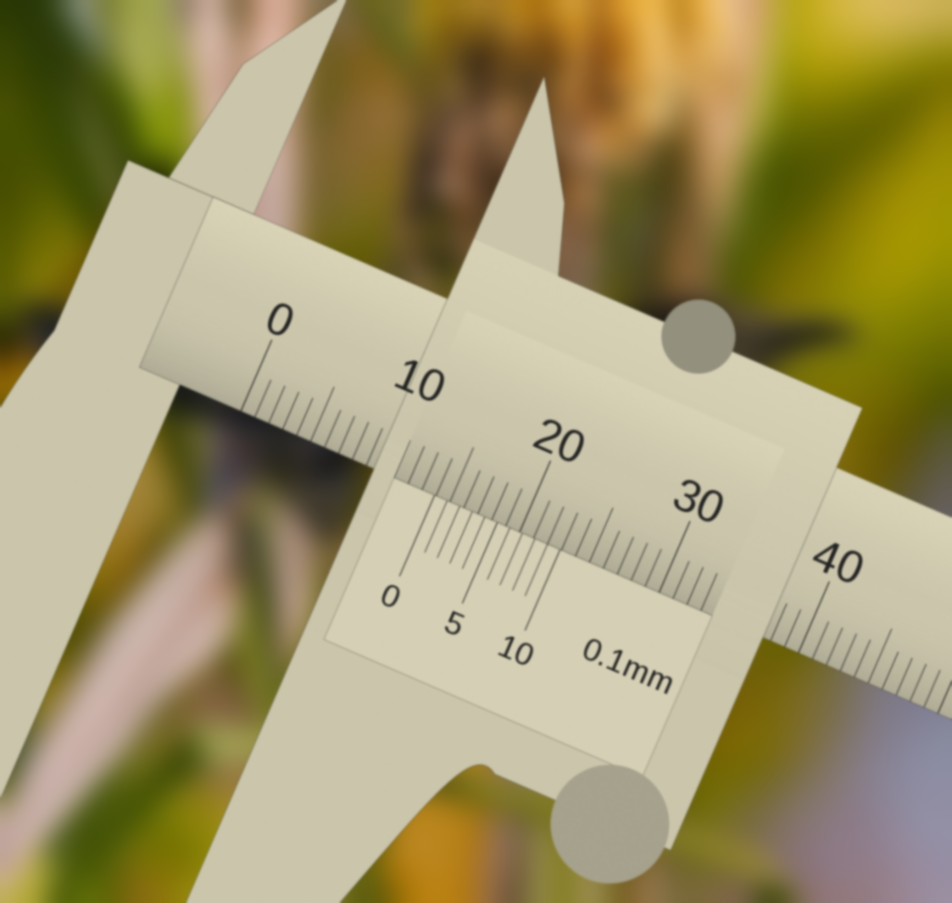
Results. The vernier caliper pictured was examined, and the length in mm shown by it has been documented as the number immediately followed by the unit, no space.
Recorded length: 13.9mm
